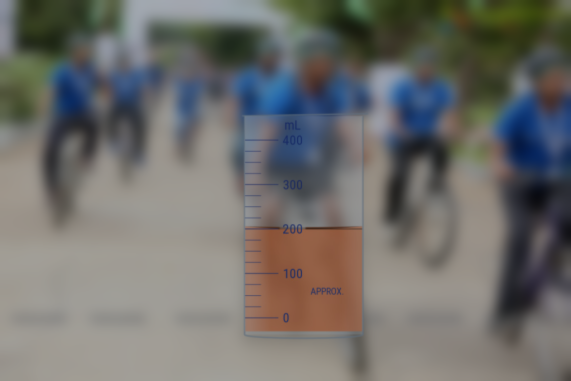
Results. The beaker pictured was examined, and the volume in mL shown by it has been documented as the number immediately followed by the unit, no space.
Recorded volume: 200mL
